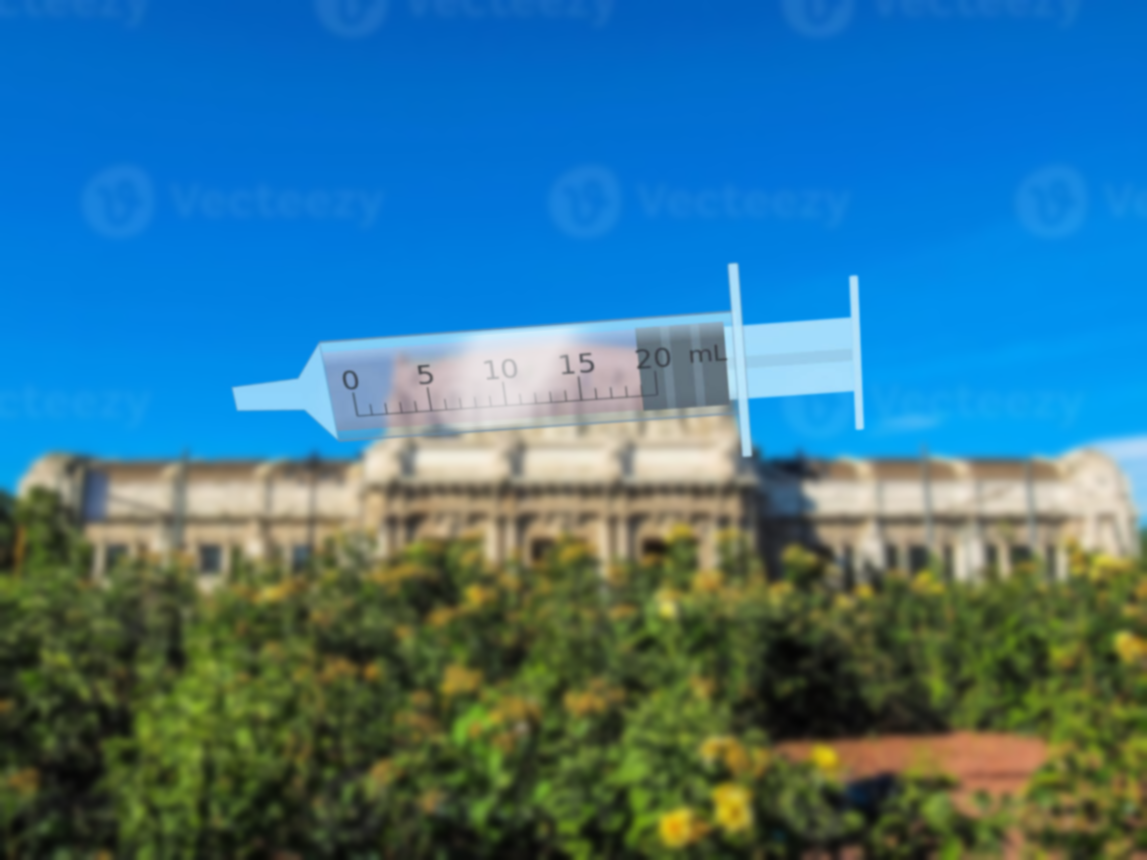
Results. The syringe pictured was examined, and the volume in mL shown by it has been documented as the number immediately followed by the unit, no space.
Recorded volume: 19mL
